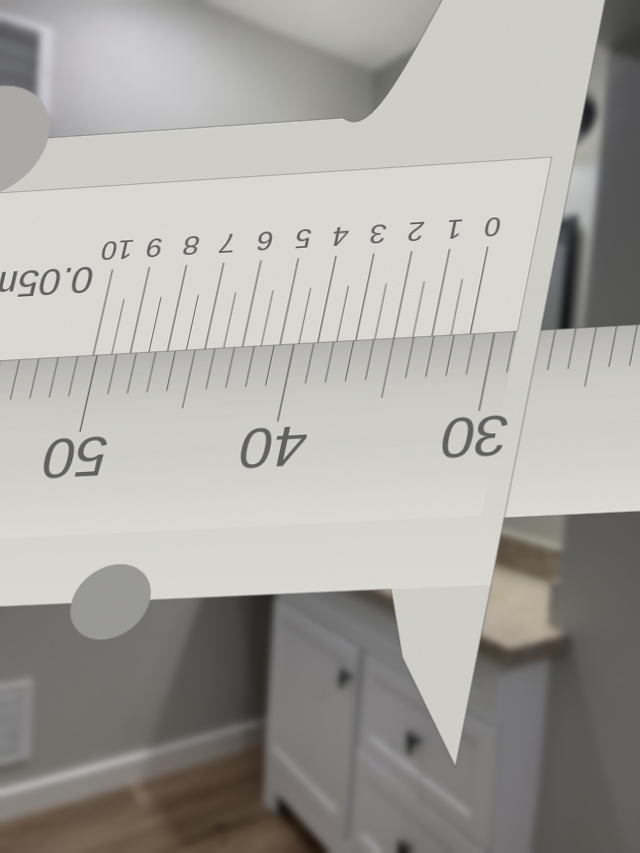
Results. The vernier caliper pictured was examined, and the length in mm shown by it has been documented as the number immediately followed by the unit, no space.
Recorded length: 31.2mm
